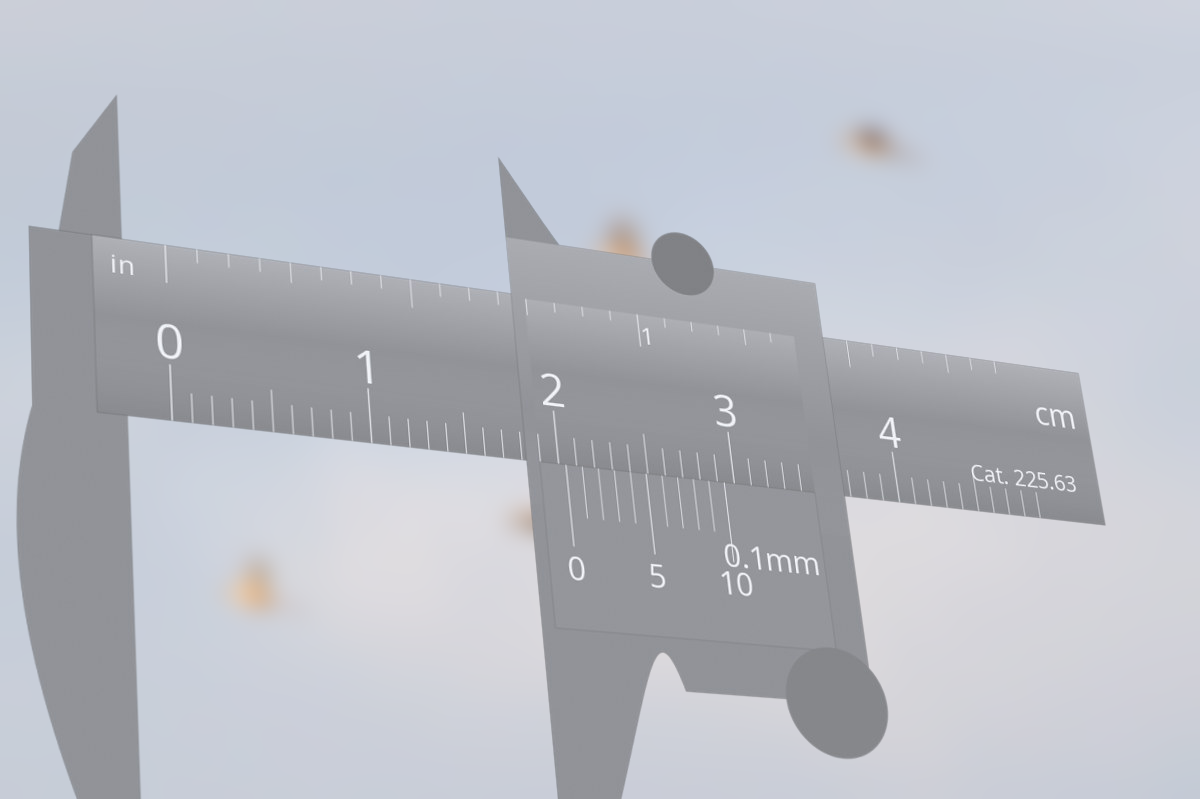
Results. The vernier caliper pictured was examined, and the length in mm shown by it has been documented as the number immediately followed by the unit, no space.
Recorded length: 20.4mm
